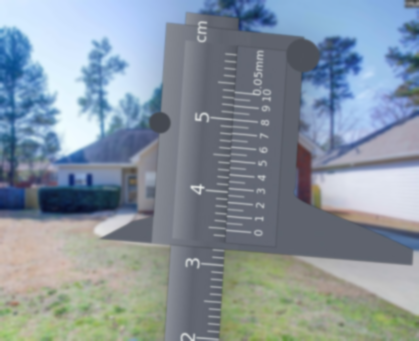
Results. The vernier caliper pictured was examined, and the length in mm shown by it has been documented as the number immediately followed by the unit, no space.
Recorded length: 34.8mm
